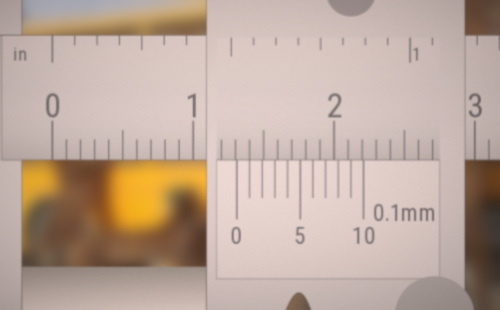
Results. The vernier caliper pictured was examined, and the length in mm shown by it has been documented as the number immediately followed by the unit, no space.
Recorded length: 13.1mm
